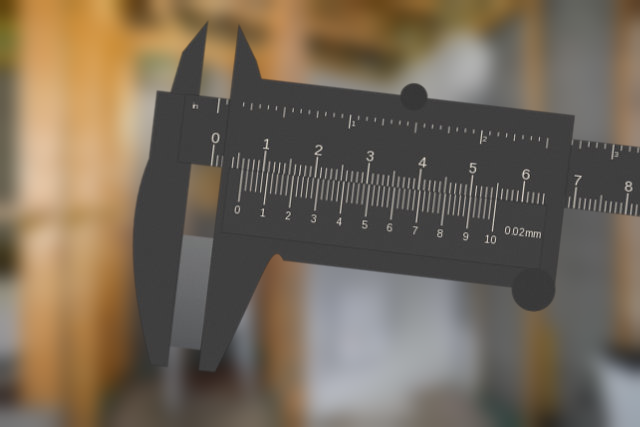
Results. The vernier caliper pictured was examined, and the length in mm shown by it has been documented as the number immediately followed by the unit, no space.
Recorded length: 6.0mm
